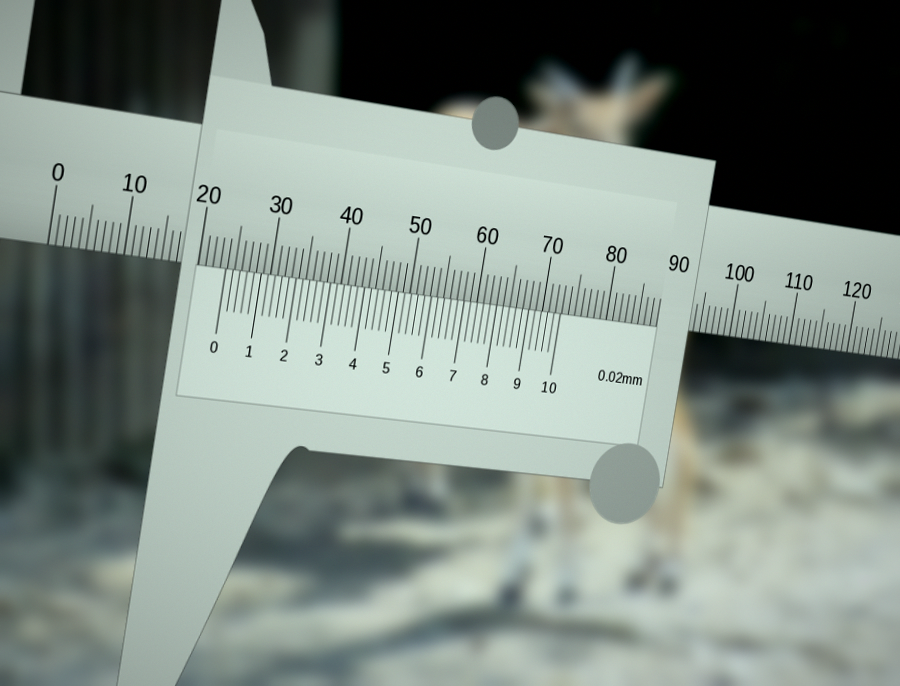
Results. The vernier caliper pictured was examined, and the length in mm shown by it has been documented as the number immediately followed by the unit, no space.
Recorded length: 23.8mm
